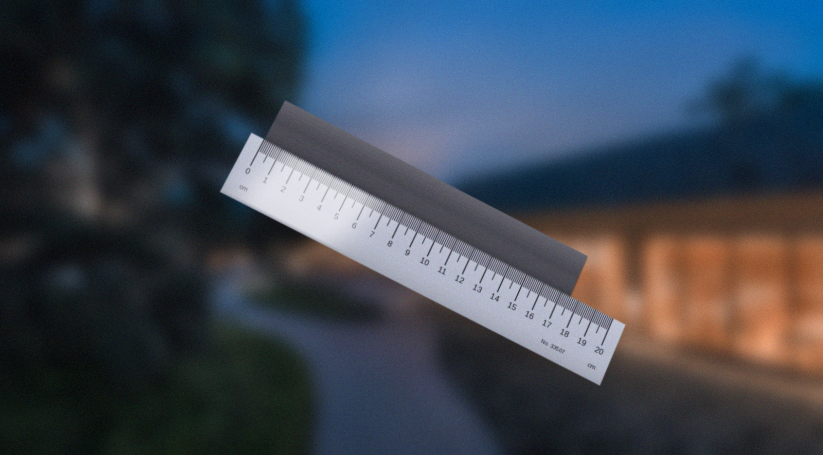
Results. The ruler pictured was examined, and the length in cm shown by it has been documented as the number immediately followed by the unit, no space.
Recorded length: 17.5cm
